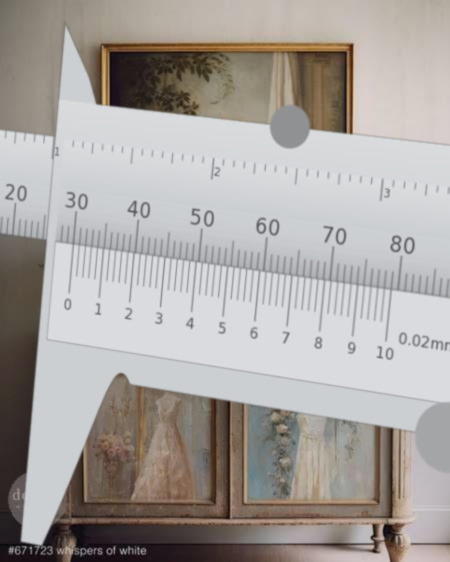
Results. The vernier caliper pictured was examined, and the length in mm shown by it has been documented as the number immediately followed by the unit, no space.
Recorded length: 30.0mm
